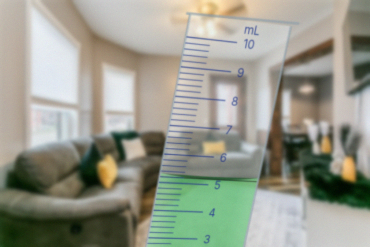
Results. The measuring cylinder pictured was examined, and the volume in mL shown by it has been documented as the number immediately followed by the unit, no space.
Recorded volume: 5.2mL
